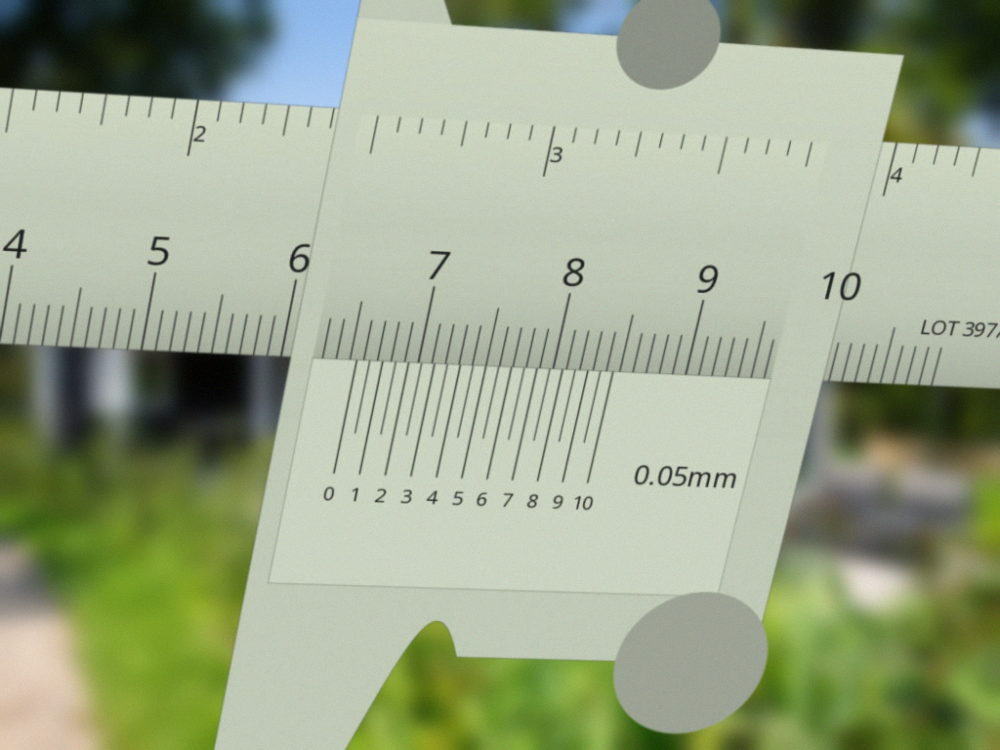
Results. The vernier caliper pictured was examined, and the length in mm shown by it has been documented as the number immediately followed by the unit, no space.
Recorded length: 65.5mm
